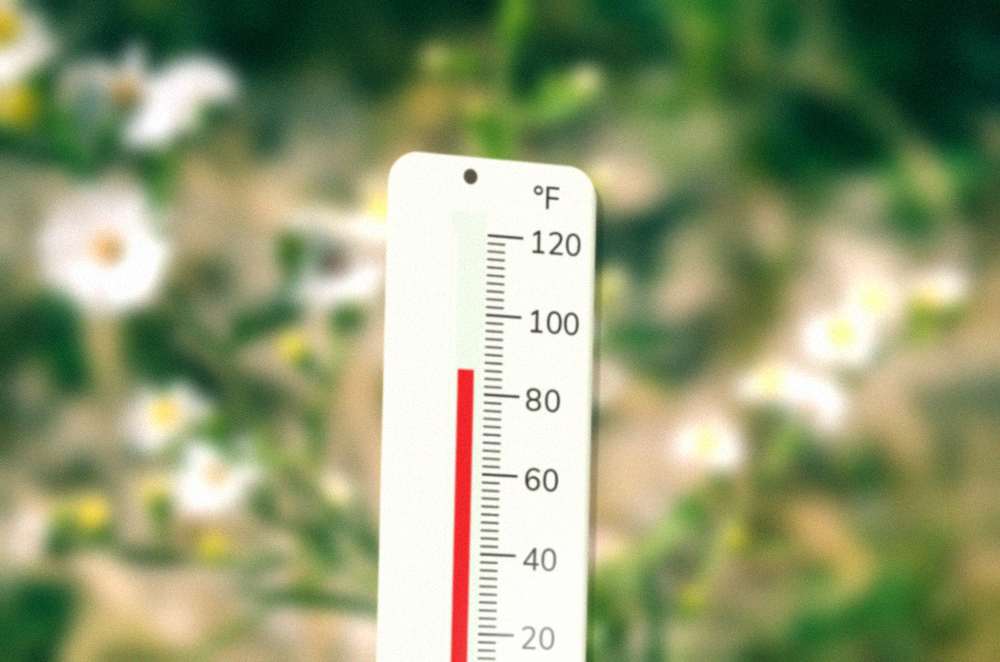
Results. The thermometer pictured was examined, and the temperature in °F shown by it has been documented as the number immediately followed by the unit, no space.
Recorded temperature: 86°F
